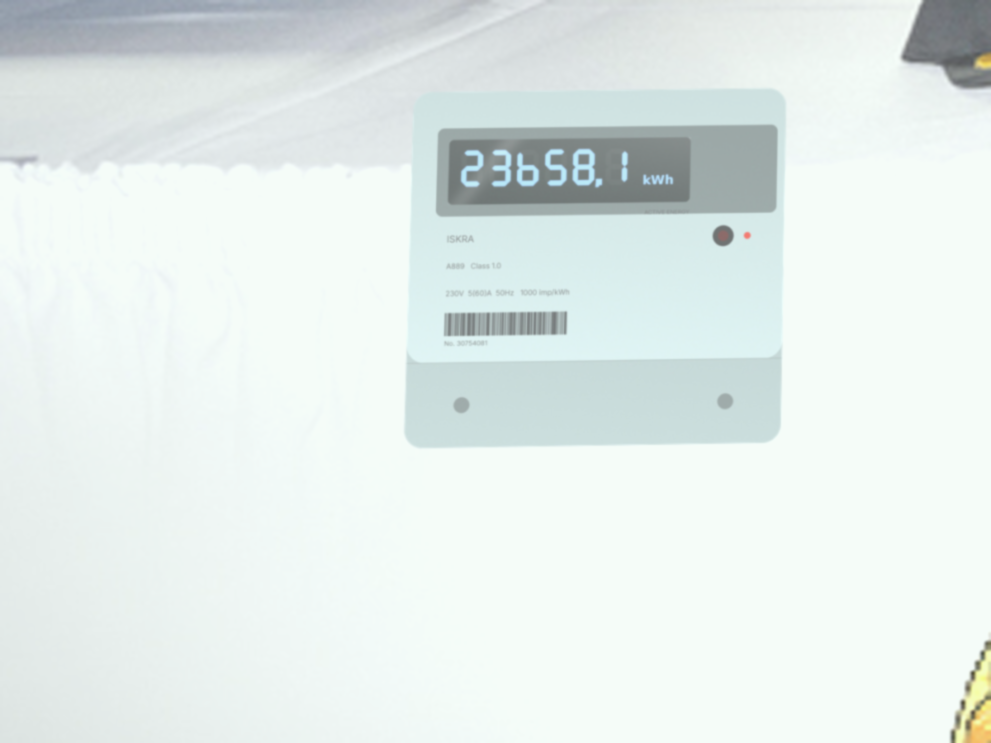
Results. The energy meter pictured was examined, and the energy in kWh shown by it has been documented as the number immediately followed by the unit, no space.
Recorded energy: 23658.1kWh
